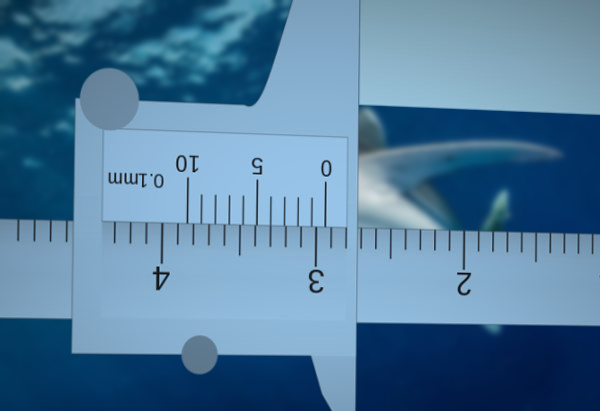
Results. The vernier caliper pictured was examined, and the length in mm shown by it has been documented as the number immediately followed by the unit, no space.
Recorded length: 29.4mm
